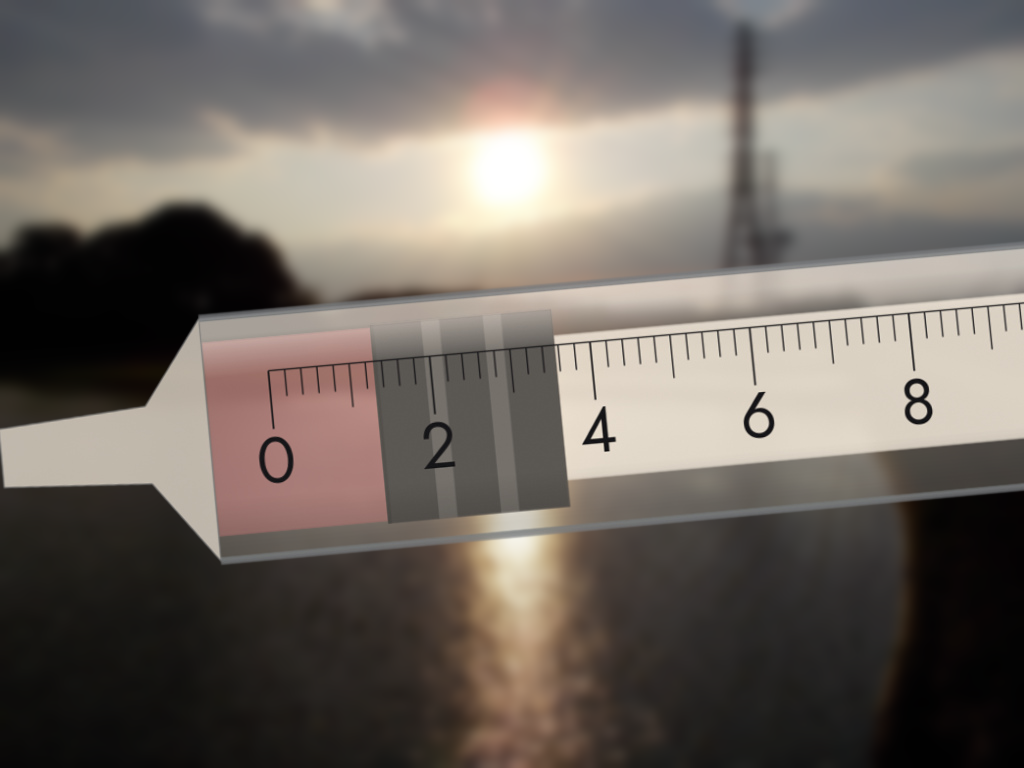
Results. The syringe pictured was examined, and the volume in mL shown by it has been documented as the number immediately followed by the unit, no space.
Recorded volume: 1.3mL
